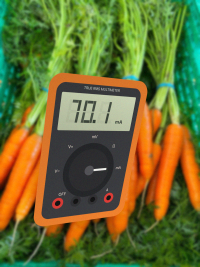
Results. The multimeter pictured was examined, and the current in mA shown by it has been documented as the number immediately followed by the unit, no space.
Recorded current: 70.1mA
